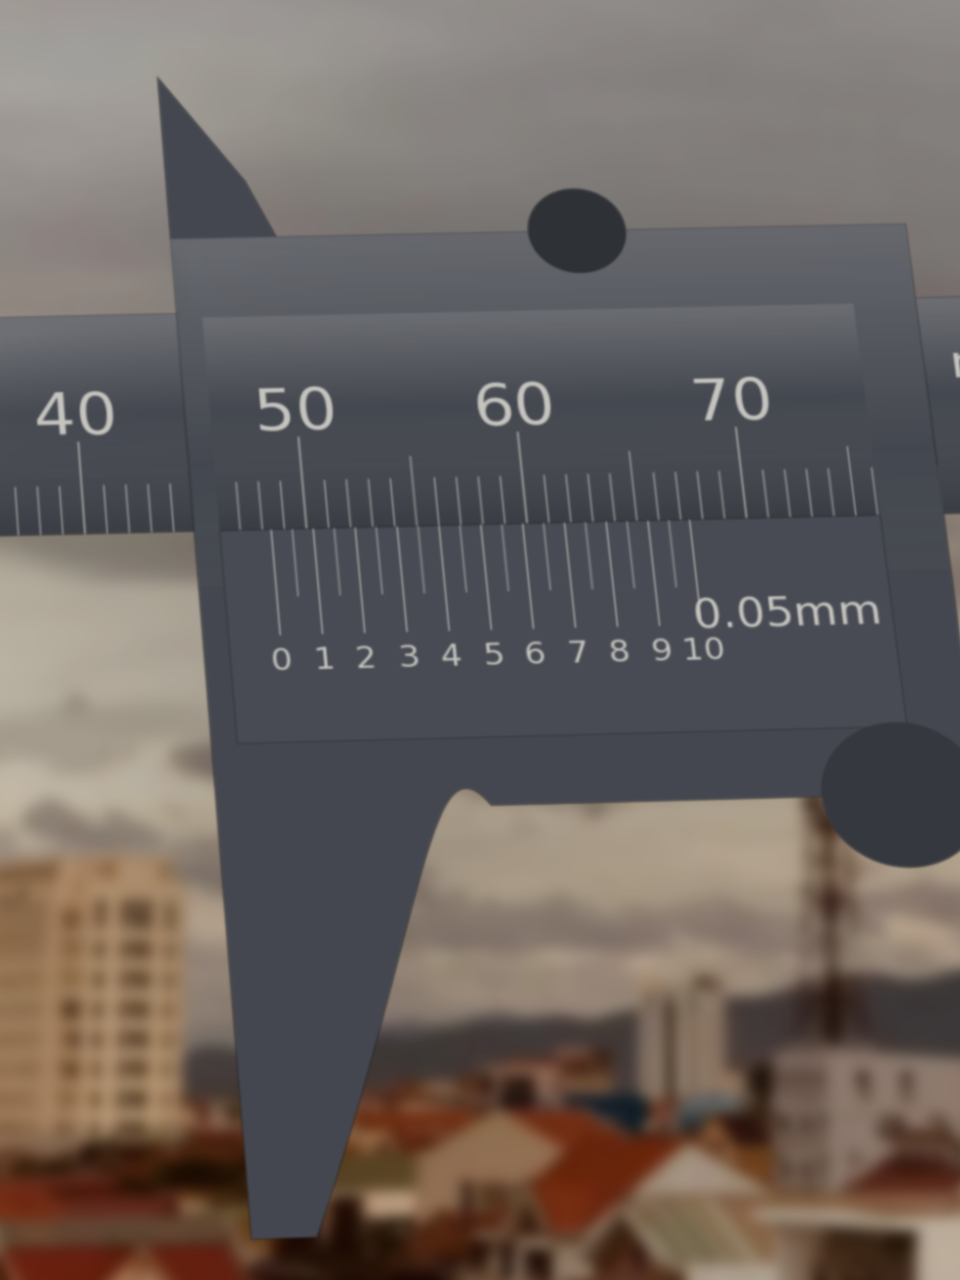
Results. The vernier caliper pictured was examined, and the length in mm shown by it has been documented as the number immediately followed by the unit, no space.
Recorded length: 48.4mm
